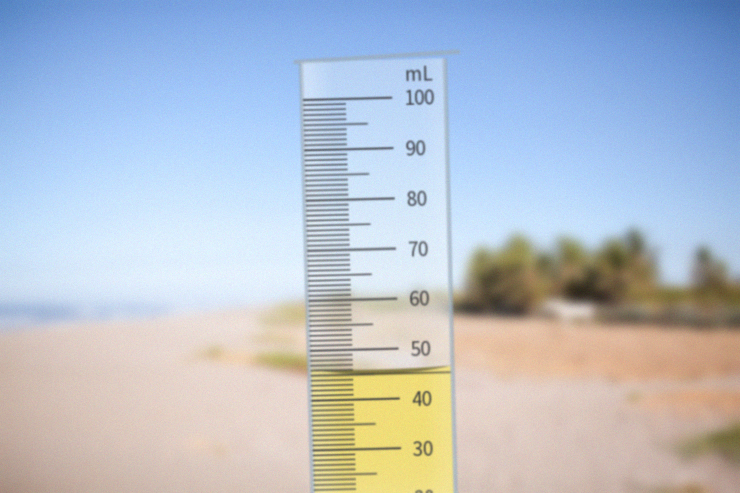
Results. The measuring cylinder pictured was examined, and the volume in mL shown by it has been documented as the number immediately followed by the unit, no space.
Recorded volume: 45mL
